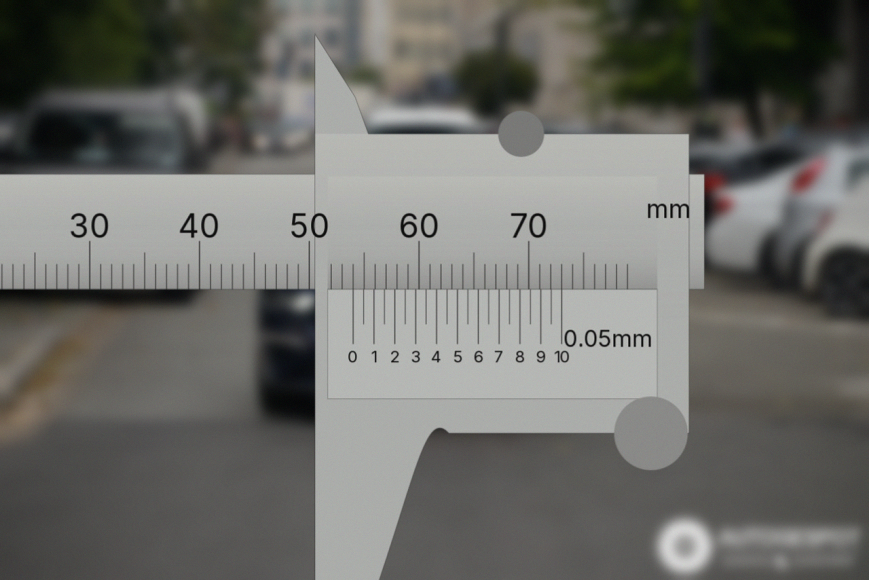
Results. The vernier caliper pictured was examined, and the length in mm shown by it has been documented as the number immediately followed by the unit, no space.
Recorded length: 54.0mm
